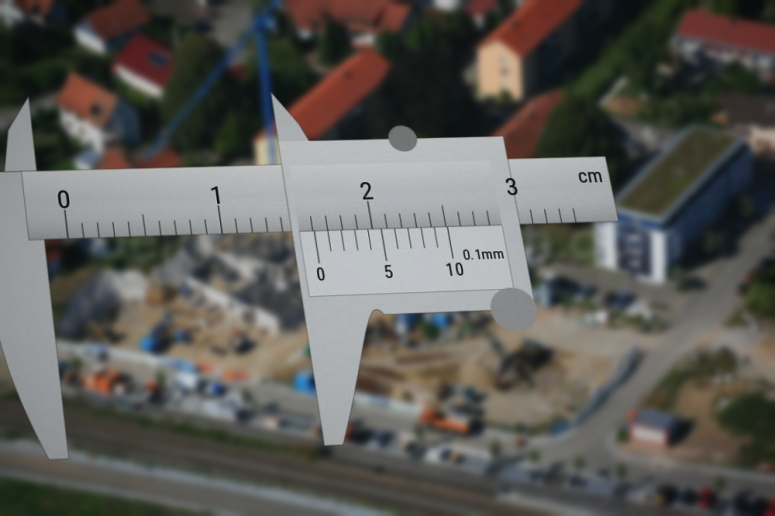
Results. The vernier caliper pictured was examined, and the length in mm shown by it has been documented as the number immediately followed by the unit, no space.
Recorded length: 16.1mm
